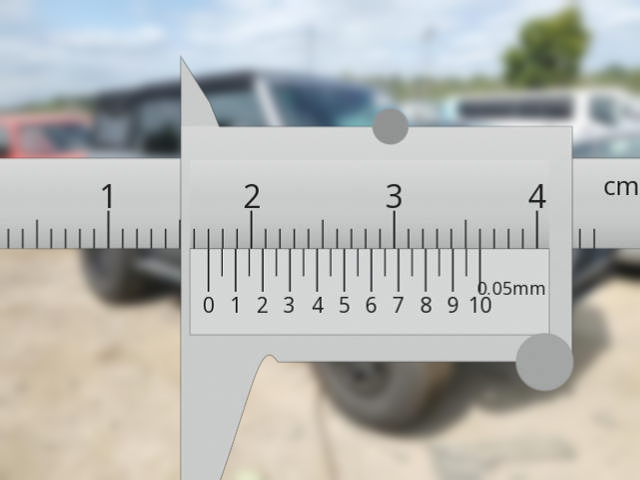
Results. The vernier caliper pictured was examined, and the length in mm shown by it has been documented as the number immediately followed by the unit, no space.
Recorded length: 17.0mm
